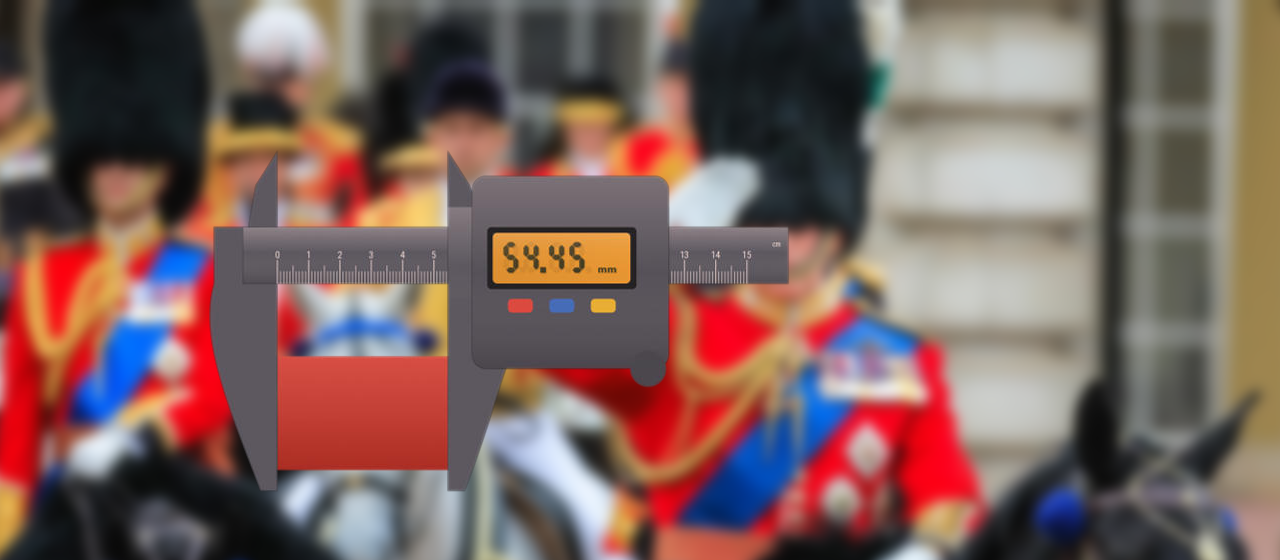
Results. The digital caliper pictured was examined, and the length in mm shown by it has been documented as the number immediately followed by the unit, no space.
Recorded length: 54.45mm
